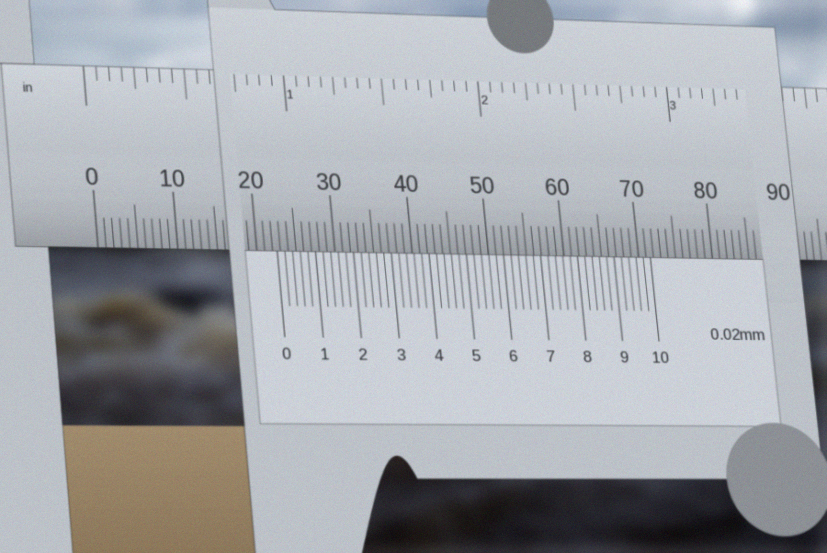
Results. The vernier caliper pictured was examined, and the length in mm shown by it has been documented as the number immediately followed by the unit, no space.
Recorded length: 22.6mm
